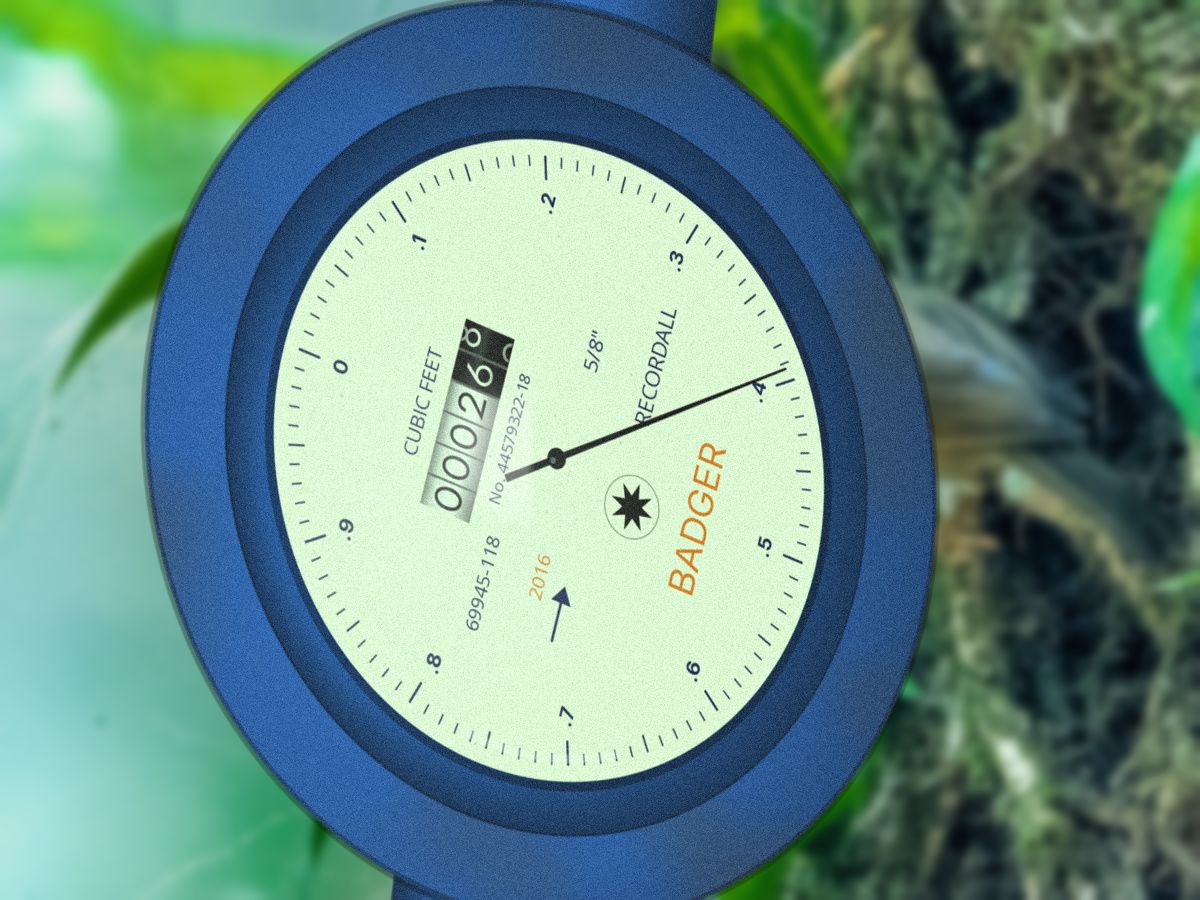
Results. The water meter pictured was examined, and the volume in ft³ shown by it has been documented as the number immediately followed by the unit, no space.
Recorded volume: 268.39ft³
